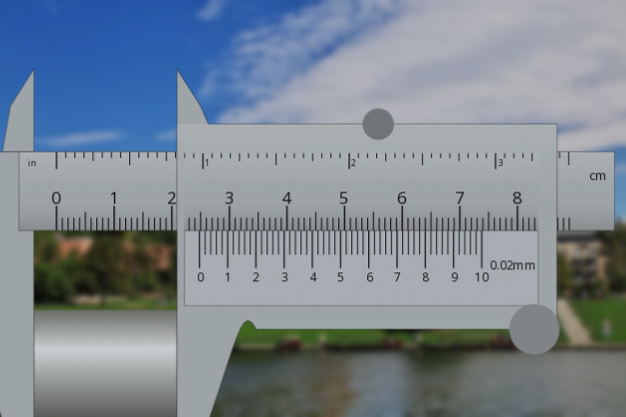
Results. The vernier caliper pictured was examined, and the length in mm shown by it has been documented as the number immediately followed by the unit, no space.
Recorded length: 24.8mm
